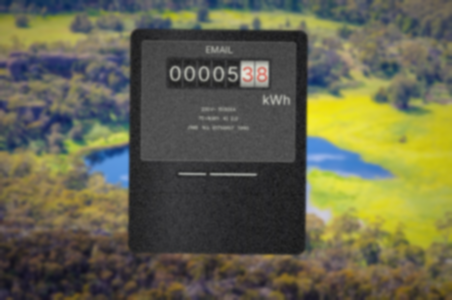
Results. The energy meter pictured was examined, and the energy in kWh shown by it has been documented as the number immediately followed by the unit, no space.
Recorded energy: 5.38kWh
